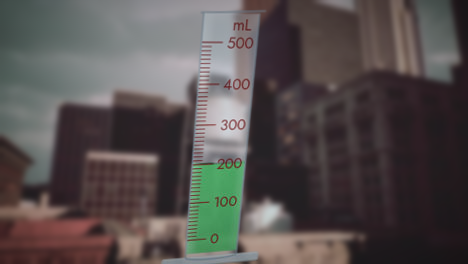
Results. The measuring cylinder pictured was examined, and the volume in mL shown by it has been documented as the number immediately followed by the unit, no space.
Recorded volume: 200mL
